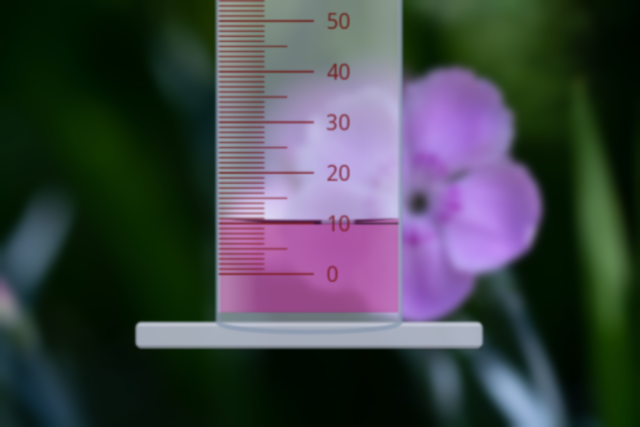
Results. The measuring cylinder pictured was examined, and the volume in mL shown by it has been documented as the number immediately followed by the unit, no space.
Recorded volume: 10mL
